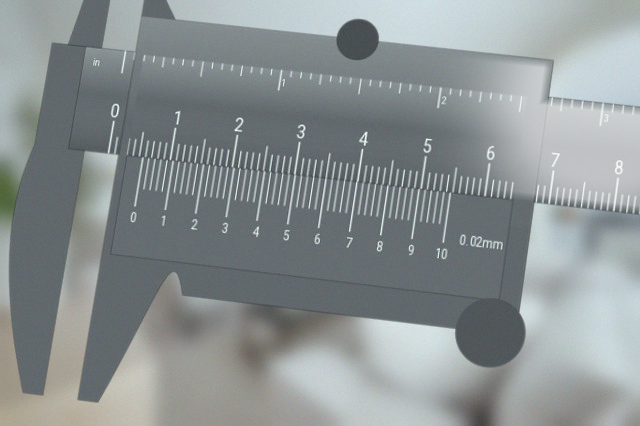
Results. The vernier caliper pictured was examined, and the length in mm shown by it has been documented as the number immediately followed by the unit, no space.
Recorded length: 5.6mm
